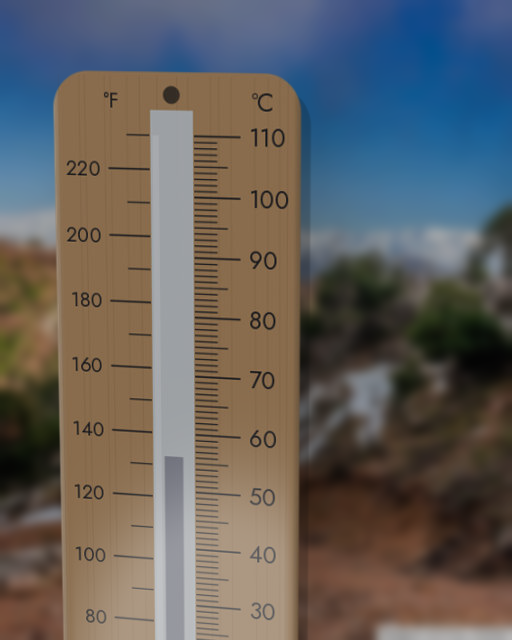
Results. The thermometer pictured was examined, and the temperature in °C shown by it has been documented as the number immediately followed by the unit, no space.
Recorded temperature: 56°C
